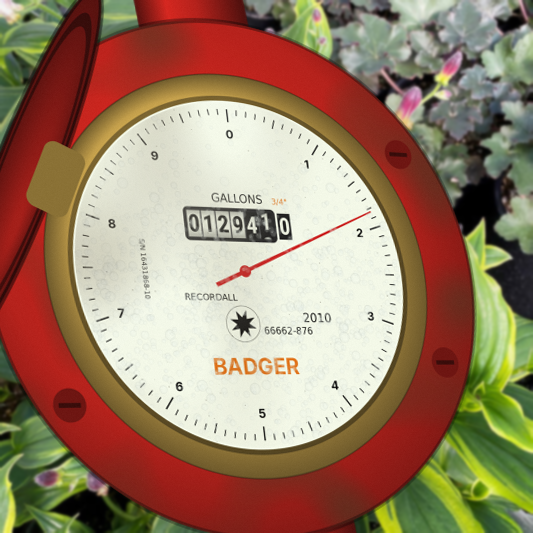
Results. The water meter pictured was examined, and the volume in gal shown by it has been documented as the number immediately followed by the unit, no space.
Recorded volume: 129411.8gal
